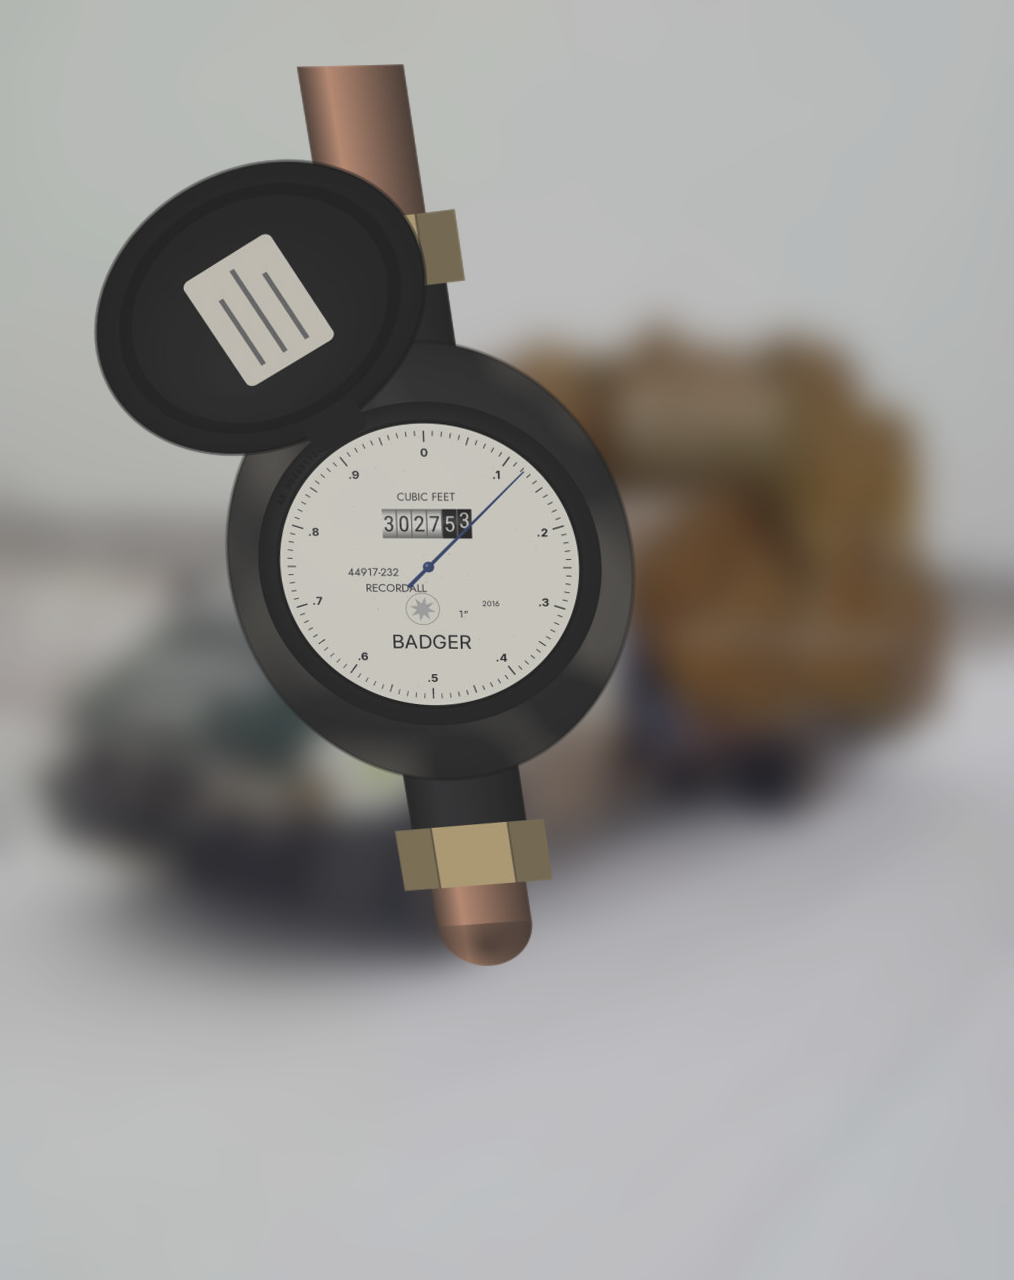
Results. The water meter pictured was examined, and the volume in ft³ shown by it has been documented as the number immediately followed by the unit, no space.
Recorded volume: 302753.12ft³
